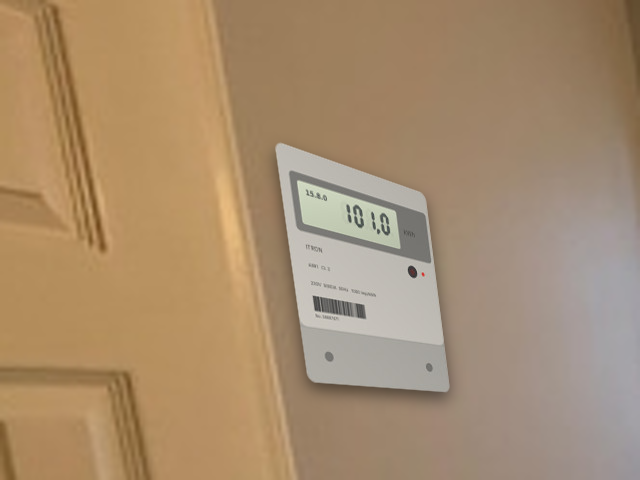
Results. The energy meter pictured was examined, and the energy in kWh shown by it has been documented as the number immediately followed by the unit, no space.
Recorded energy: 101.0kWh
